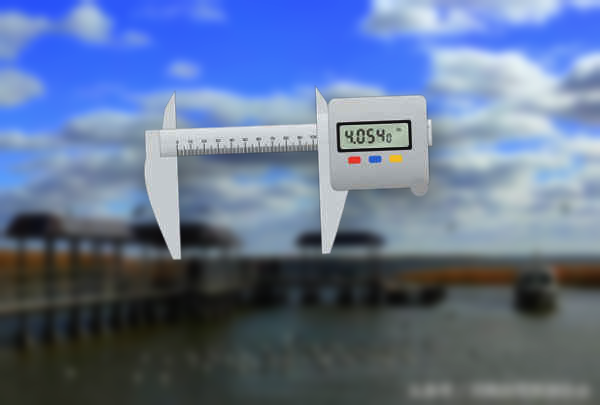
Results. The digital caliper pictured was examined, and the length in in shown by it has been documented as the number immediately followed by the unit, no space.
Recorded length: 4.0540in
